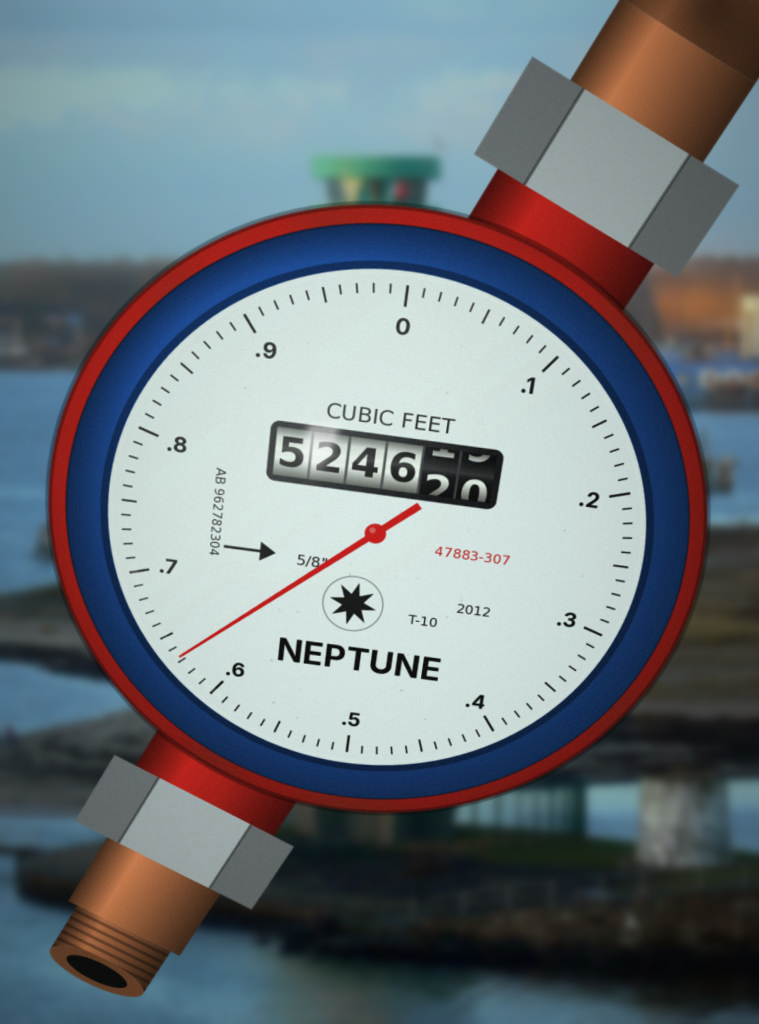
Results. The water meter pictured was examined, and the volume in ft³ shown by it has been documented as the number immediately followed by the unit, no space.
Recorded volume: 524619.63ft³
